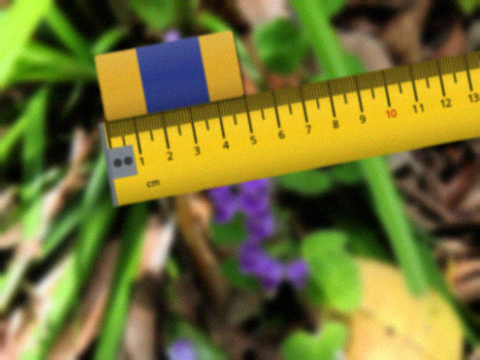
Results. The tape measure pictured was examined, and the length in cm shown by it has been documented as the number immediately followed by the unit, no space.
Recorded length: 5cm
